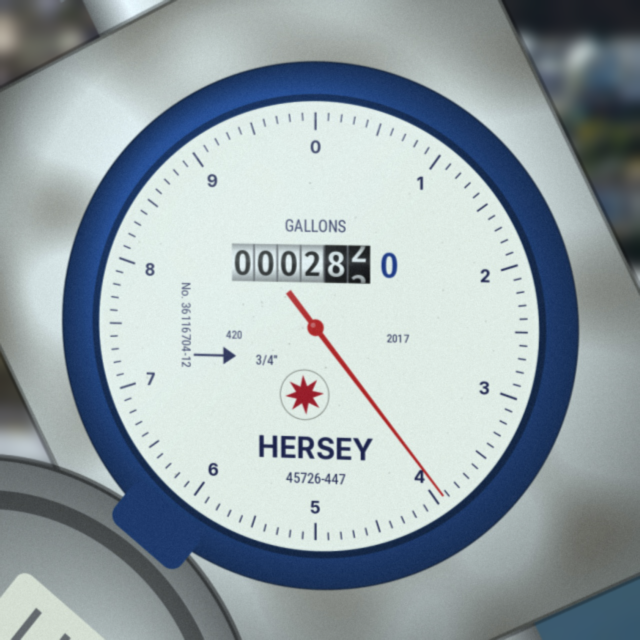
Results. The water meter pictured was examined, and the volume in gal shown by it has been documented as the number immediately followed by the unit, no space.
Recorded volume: 2823.9gal
